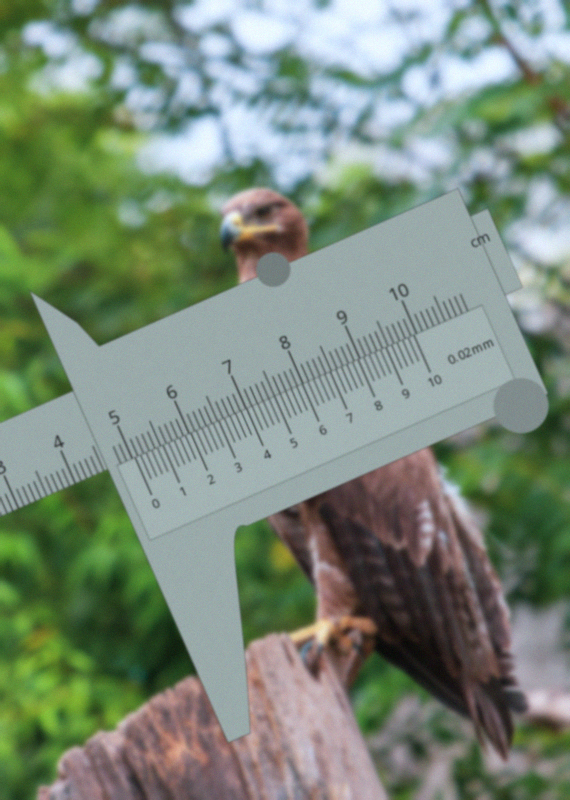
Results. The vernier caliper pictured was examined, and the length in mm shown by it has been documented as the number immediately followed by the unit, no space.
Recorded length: 50.5mm
